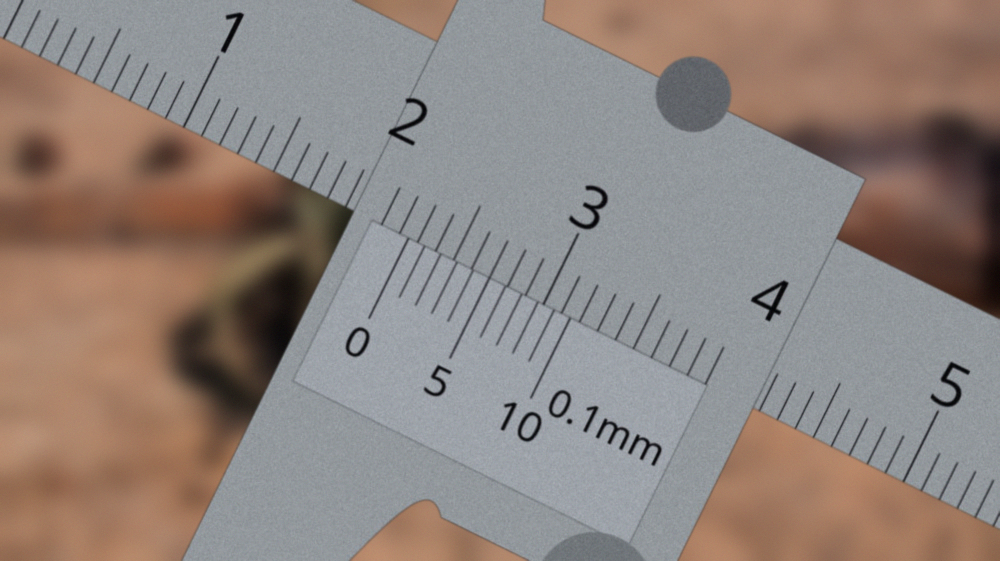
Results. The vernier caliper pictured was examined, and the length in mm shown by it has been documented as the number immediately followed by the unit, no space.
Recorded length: 22.5mm
